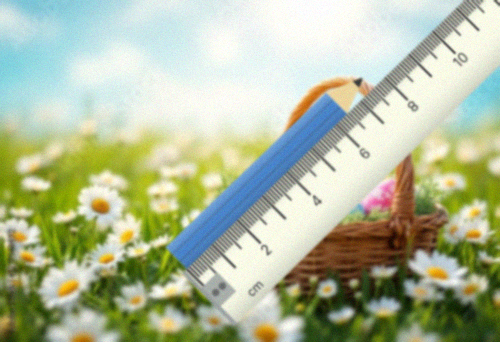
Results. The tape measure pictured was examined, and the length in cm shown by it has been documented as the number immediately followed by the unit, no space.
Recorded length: 7.5cm
